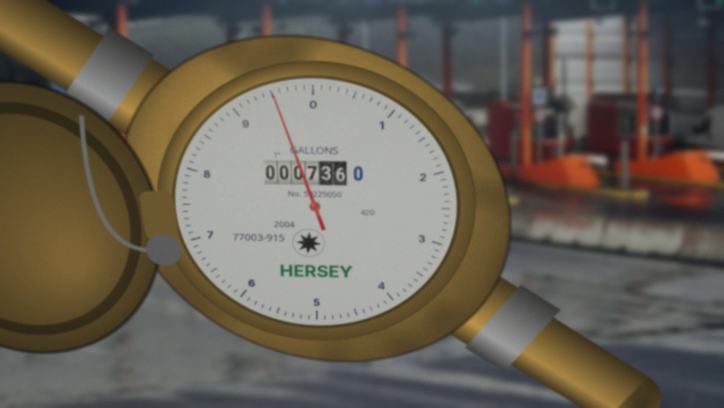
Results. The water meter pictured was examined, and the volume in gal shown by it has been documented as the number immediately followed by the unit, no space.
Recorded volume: 7359.5gal
